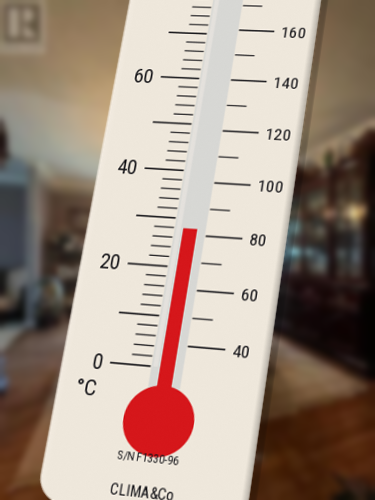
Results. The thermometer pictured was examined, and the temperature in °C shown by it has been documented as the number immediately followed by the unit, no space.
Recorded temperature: 28°C
